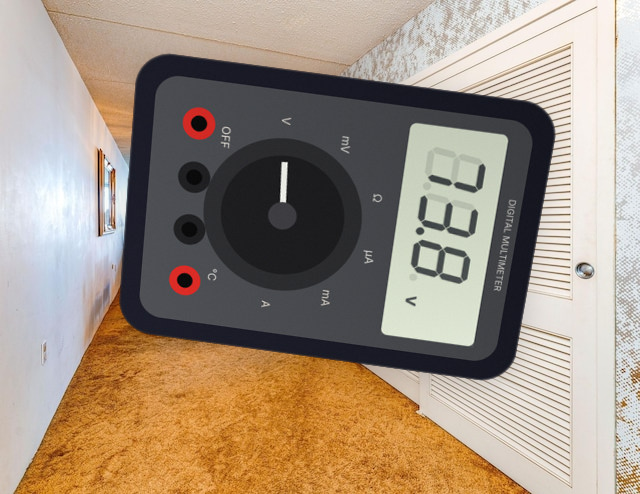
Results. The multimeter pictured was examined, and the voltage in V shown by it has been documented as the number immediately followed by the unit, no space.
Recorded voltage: 73.8V
